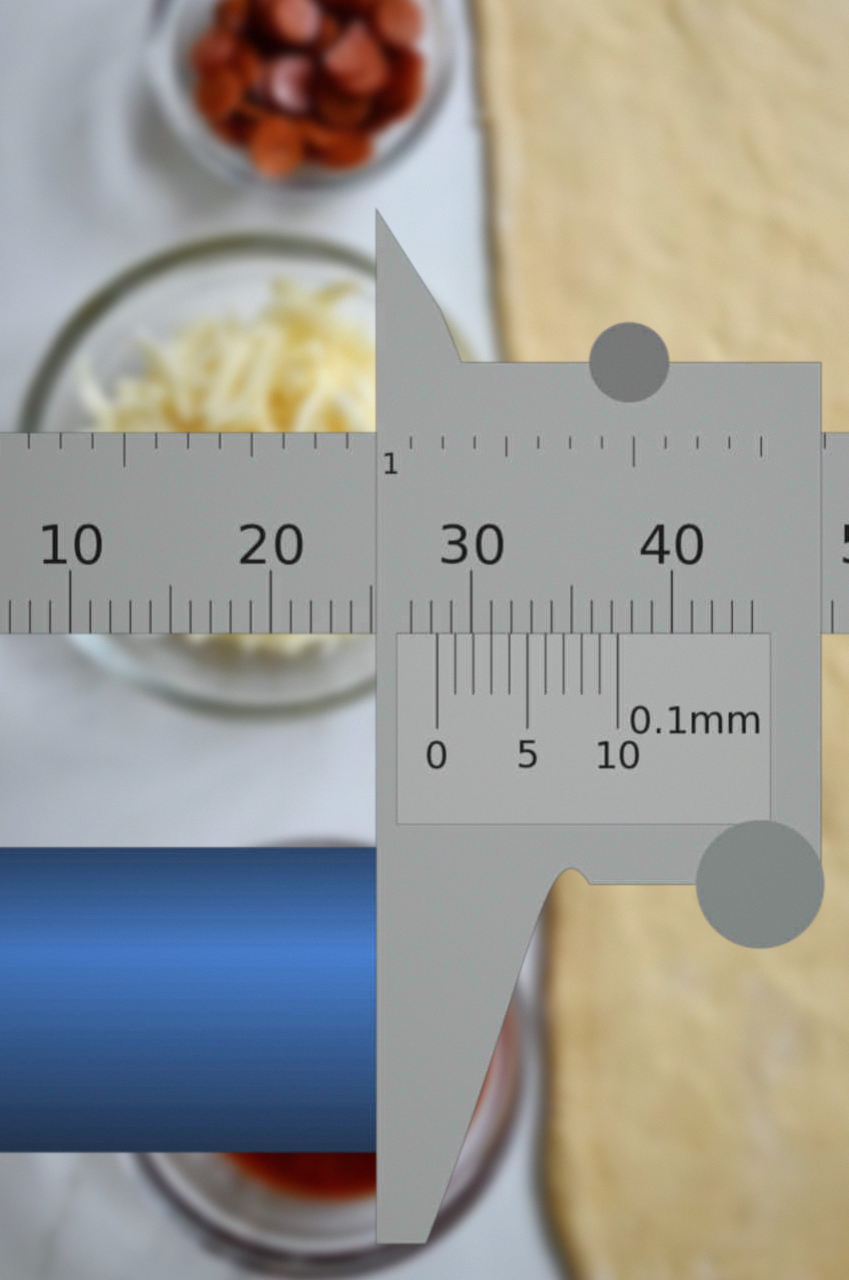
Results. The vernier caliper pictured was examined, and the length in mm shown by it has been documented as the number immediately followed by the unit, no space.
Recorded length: 28.3mm
